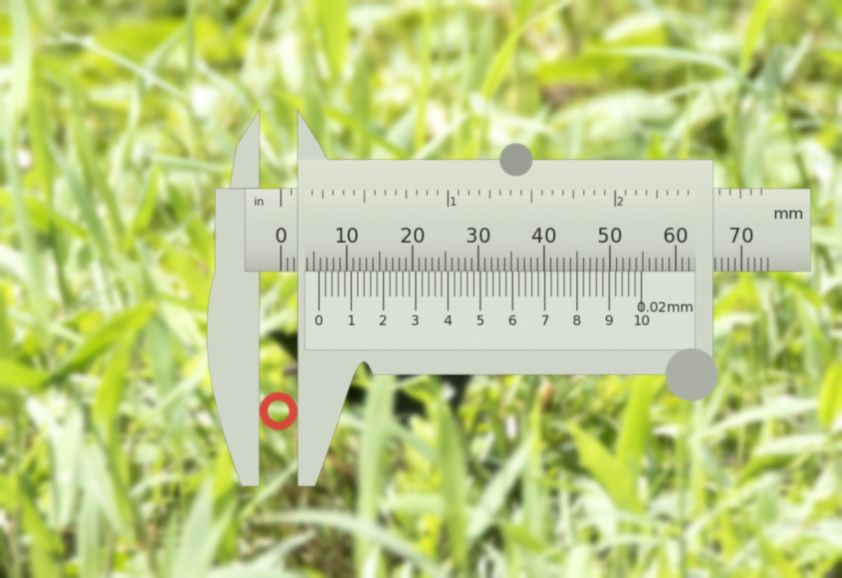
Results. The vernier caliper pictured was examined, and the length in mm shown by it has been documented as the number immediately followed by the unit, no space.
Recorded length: 5.8mm
